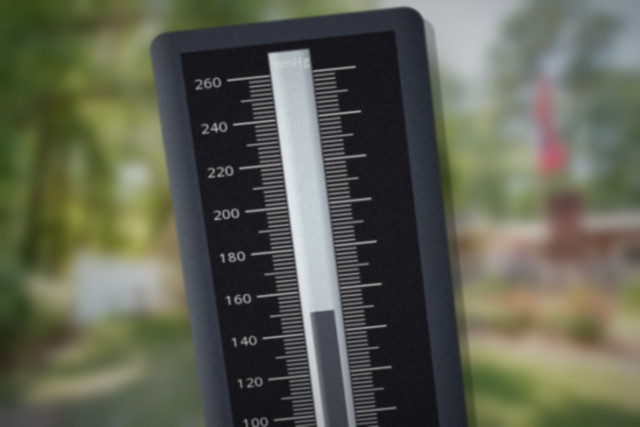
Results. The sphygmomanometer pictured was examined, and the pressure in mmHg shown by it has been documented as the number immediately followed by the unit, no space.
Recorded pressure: 150mmHg
